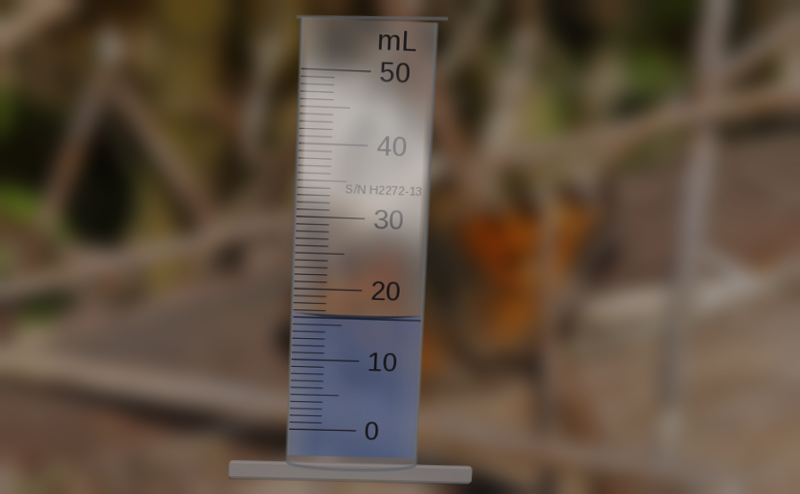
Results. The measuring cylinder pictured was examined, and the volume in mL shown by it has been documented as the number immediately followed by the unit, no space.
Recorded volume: 16mL
